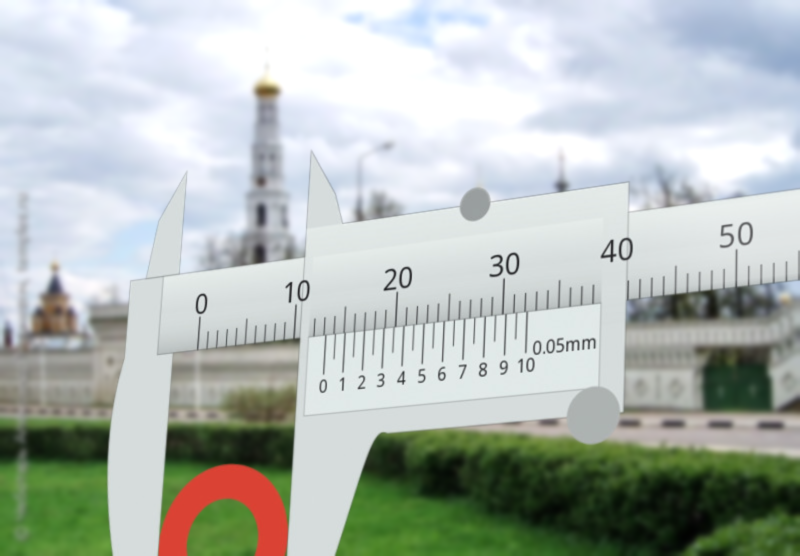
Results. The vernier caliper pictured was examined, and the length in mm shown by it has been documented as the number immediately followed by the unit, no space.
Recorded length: 13.2mm
